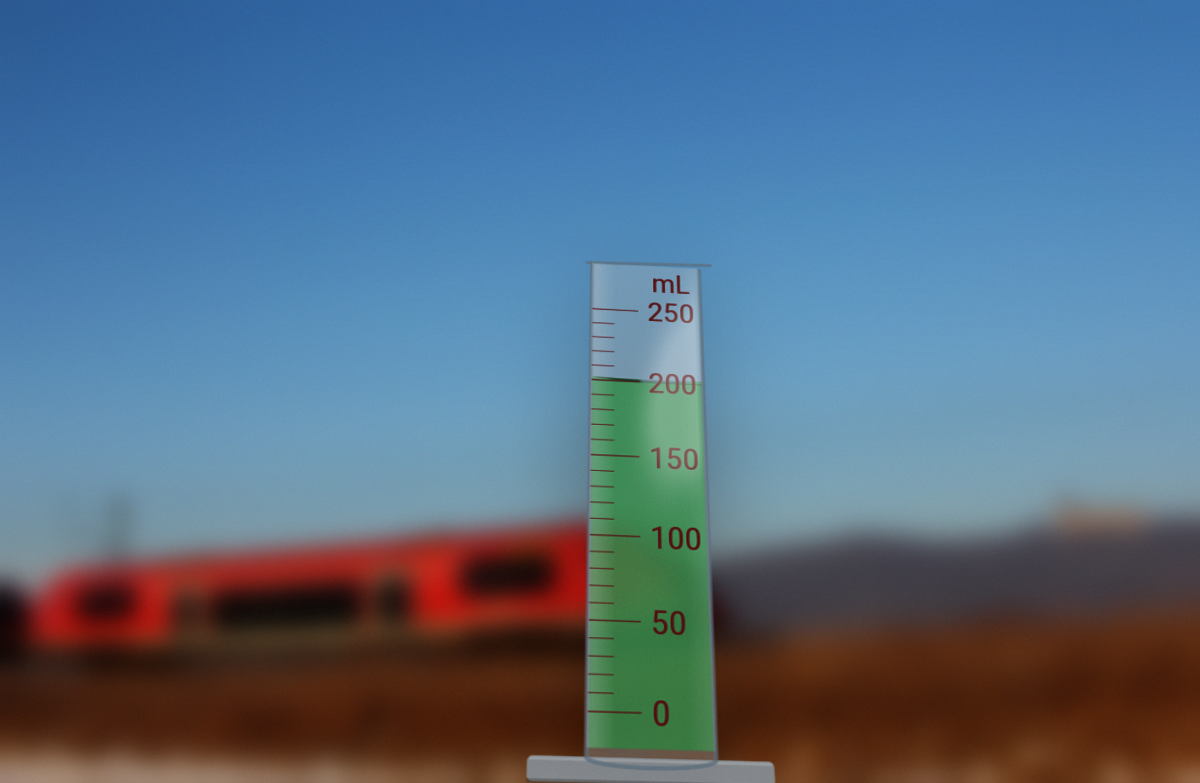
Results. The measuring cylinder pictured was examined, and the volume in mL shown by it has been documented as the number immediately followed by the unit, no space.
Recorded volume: 200mL
